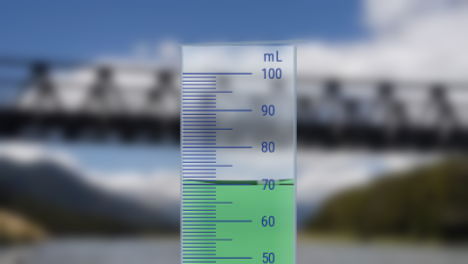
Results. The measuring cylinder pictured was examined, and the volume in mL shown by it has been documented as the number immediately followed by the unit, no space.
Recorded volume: 70mL
